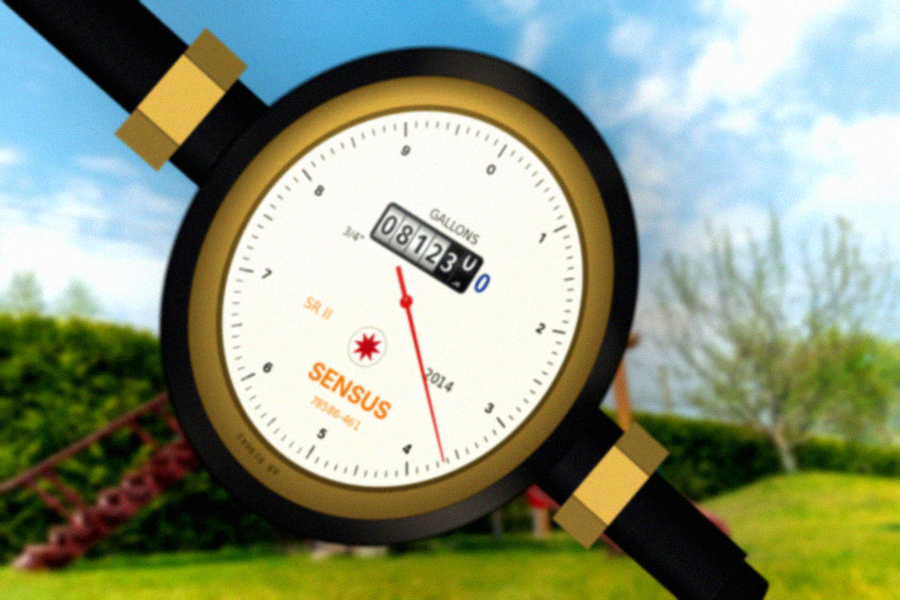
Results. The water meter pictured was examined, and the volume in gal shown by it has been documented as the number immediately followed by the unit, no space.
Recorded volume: 812303.6gal
